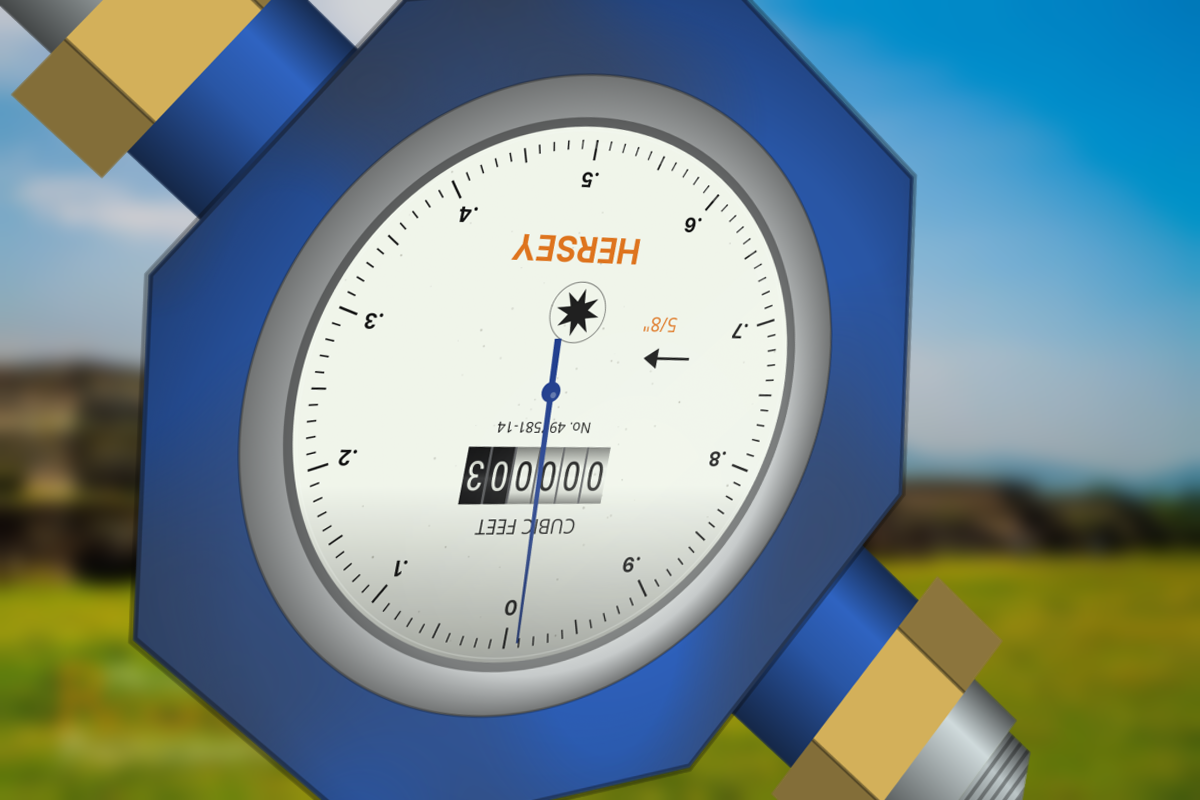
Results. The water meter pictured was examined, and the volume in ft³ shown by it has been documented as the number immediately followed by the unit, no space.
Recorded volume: 2.99ft³
